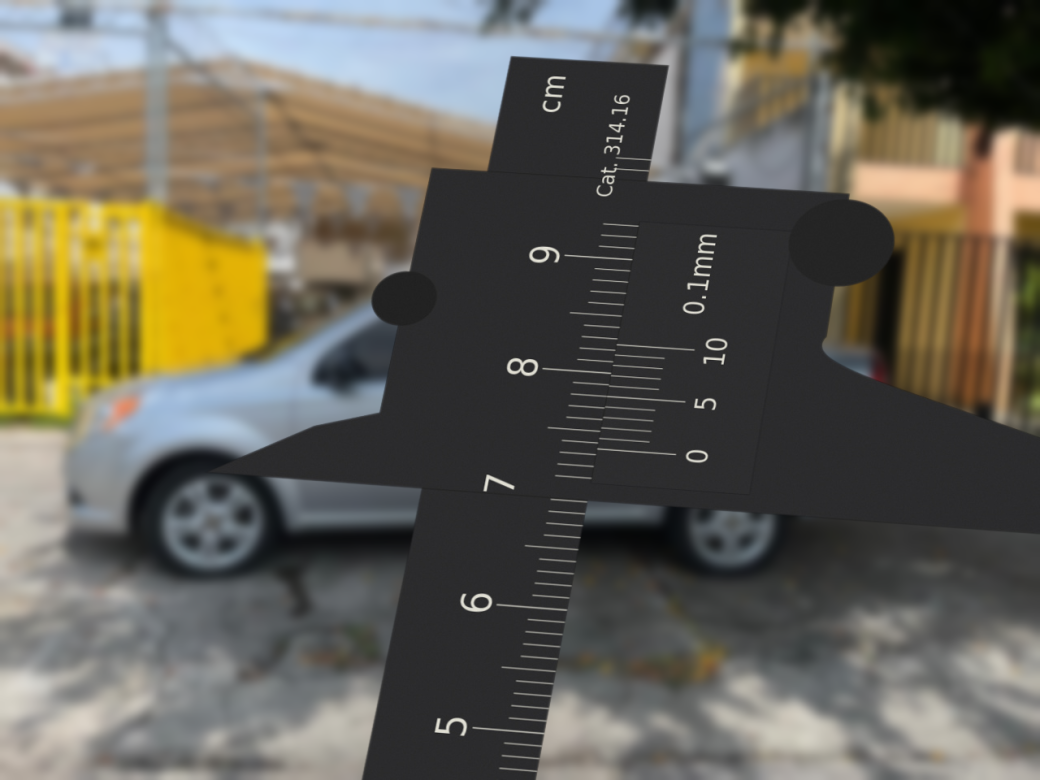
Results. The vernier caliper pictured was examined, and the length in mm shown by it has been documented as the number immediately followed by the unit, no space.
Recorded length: 73.5mm
